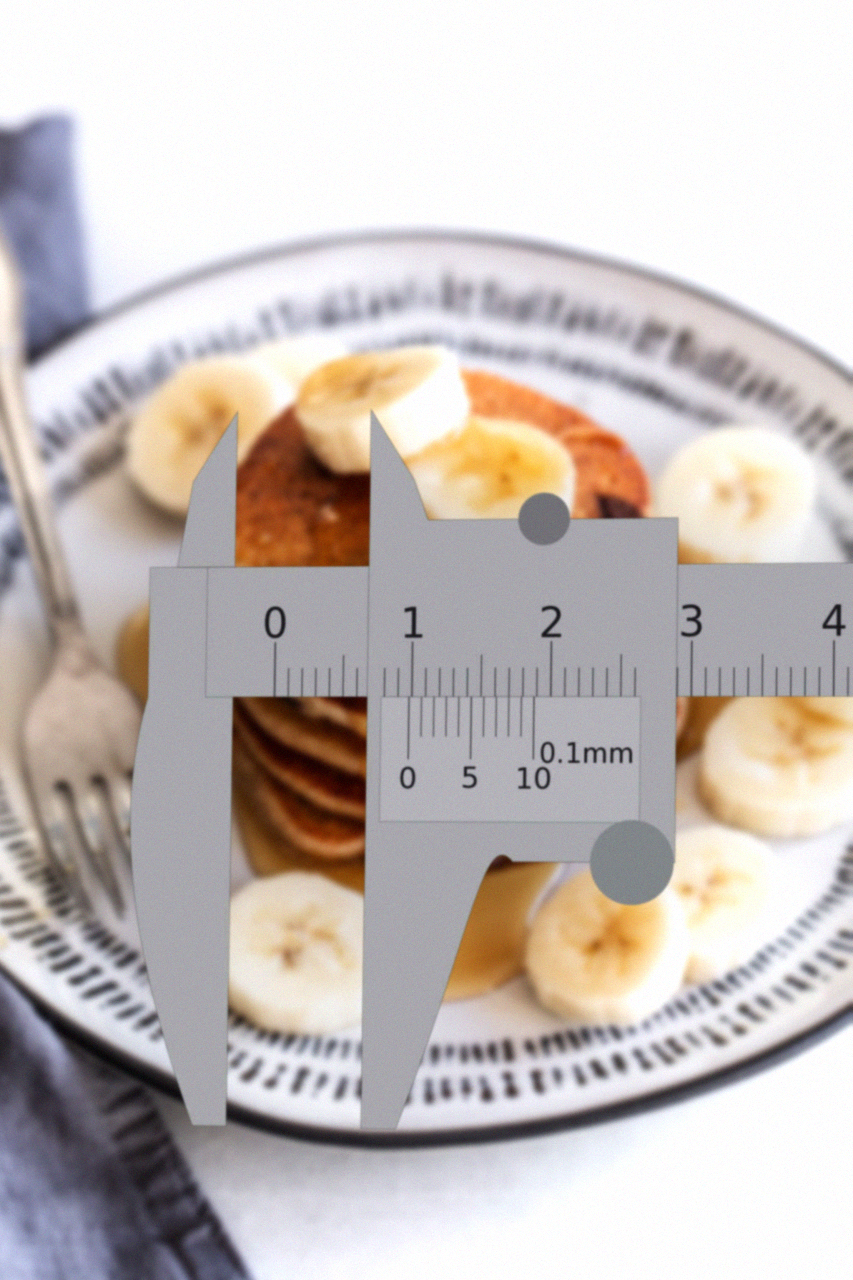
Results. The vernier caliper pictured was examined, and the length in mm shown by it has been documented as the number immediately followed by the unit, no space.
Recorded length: 9.8mm
